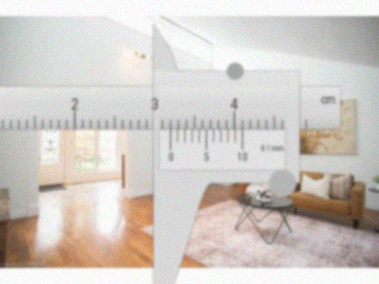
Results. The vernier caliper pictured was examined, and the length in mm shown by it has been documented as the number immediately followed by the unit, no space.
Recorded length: 32.0mm
